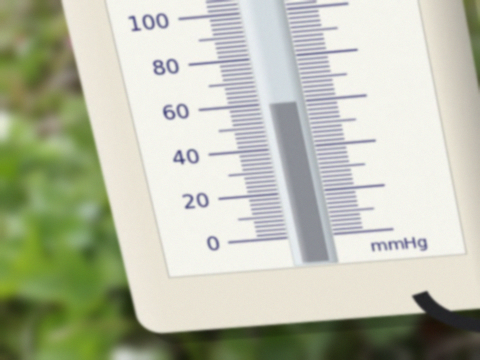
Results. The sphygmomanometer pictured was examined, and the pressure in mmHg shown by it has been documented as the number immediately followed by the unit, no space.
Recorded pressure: 60mmHg
